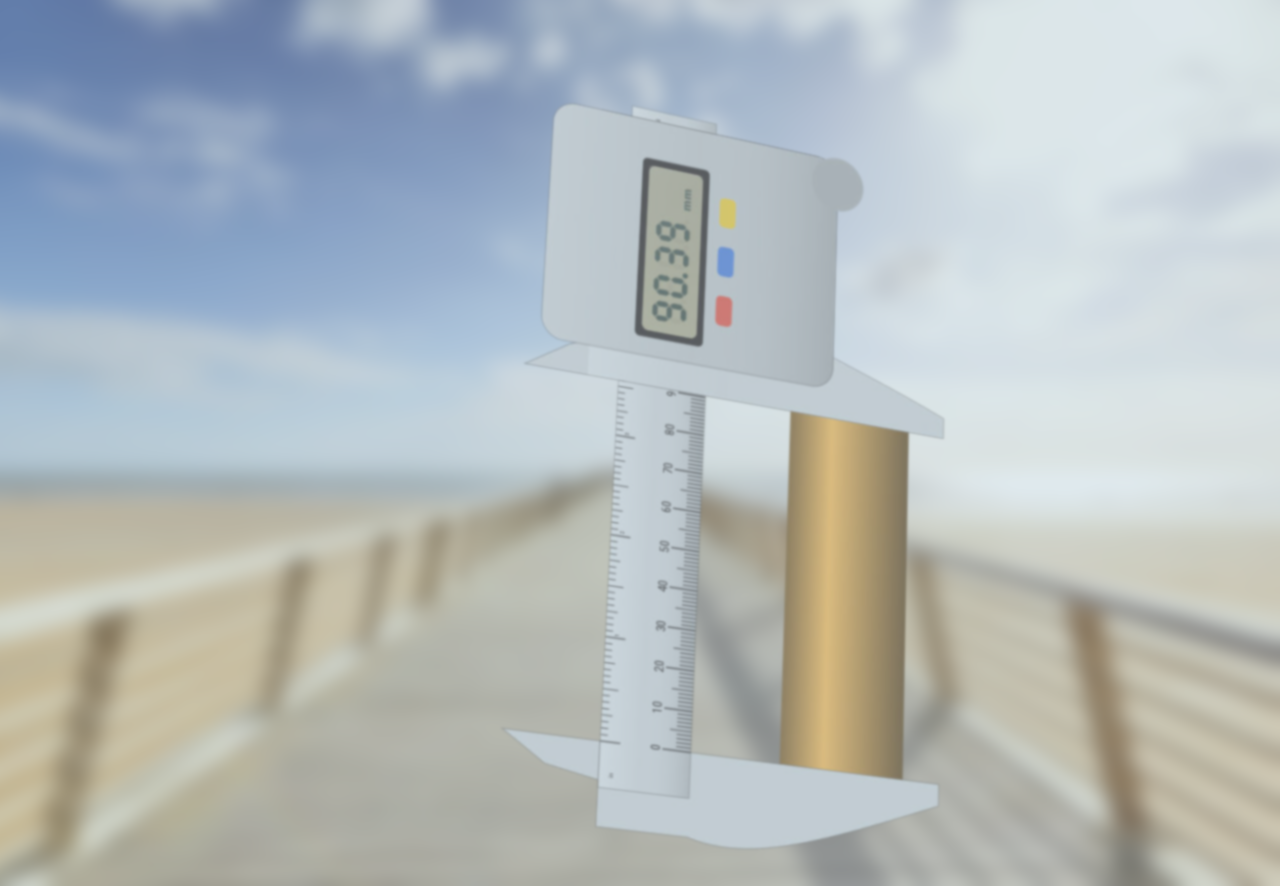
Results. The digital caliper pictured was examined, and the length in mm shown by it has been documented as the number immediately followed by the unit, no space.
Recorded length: 90.39mm
